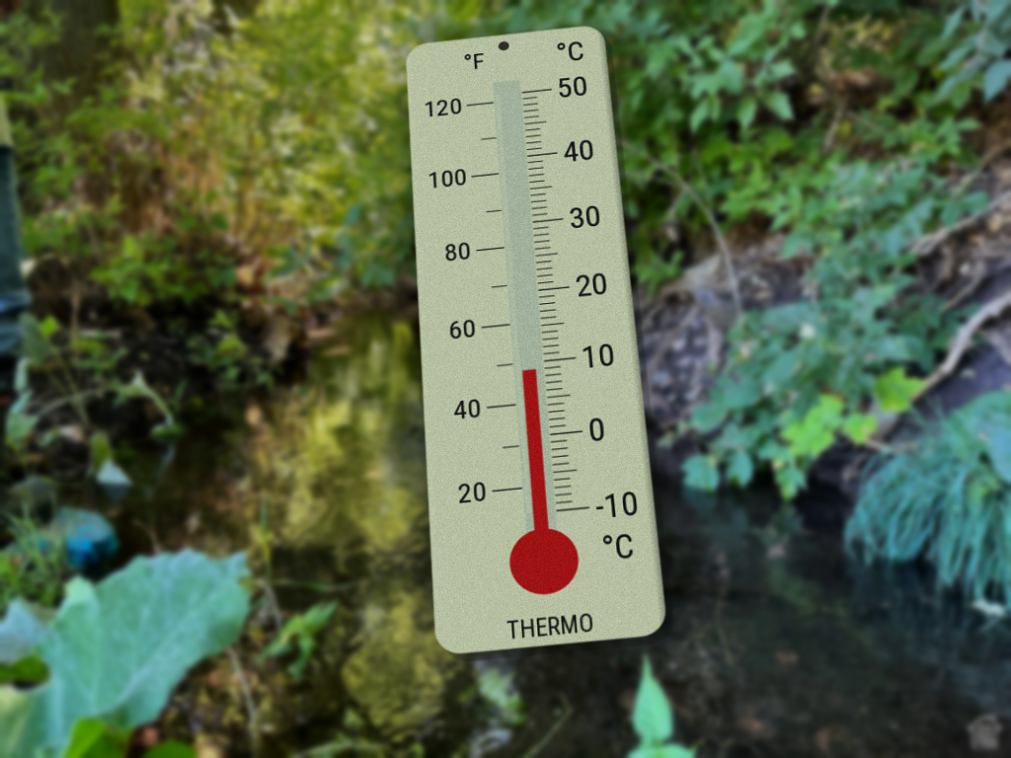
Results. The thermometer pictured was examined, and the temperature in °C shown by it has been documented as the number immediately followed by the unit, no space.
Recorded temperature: 9°C
